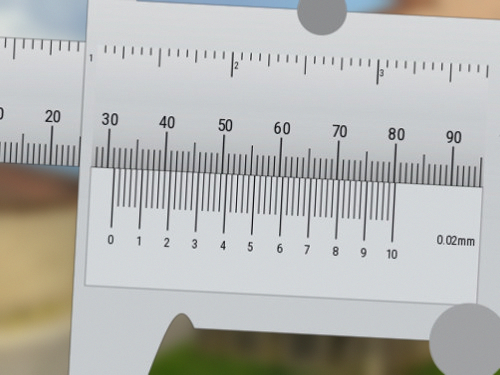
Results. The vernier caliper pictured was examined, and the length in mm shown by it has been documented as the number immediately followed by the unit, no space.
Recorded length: 31.2mm
